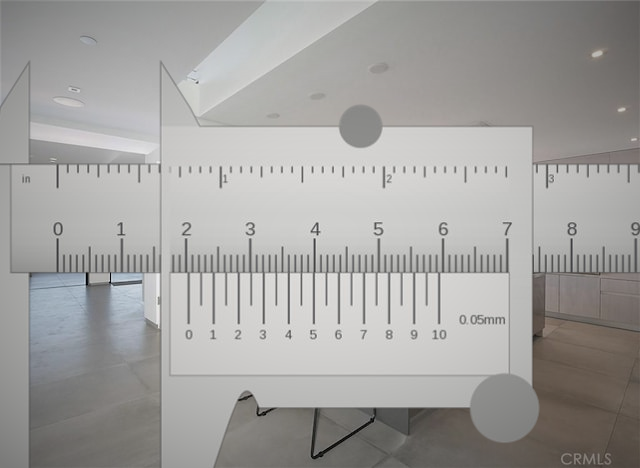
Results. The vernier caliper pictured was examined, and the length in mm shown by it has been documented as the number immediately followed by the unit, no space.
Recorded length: 20.4mm
